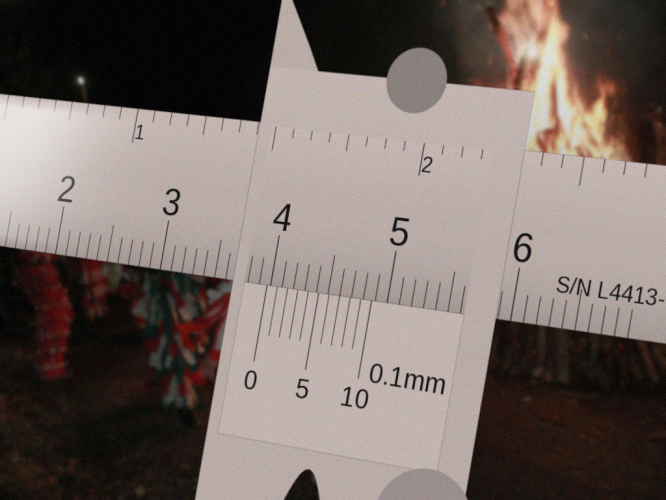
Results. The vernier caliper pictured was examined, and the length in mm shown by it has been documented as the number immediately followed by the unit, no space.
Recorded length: 39.7mm
